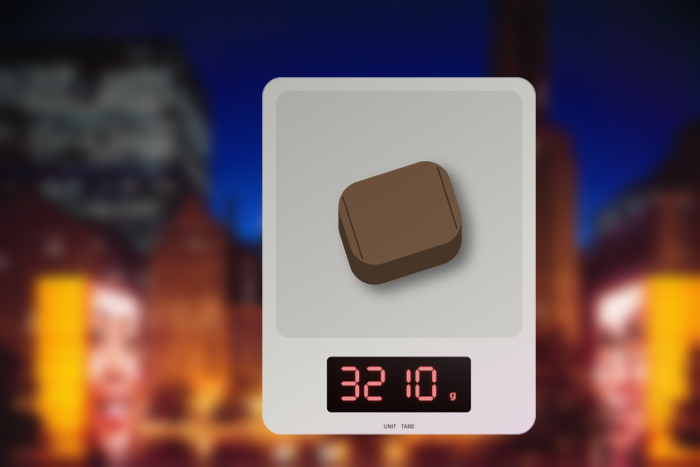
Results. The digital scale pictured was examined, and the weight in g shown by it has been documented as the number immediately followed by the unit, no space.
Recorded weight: 3210g
